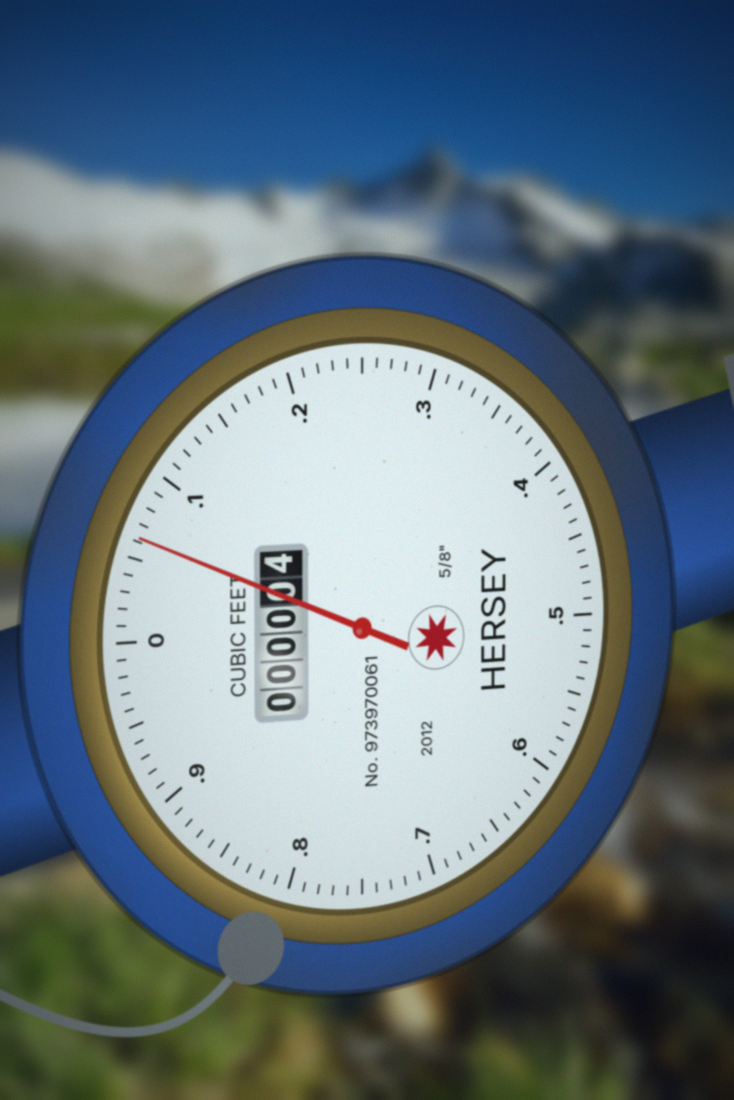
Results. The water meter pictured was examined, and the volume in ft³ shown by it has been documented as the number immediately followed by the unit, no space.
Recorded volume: 4.06ft³
